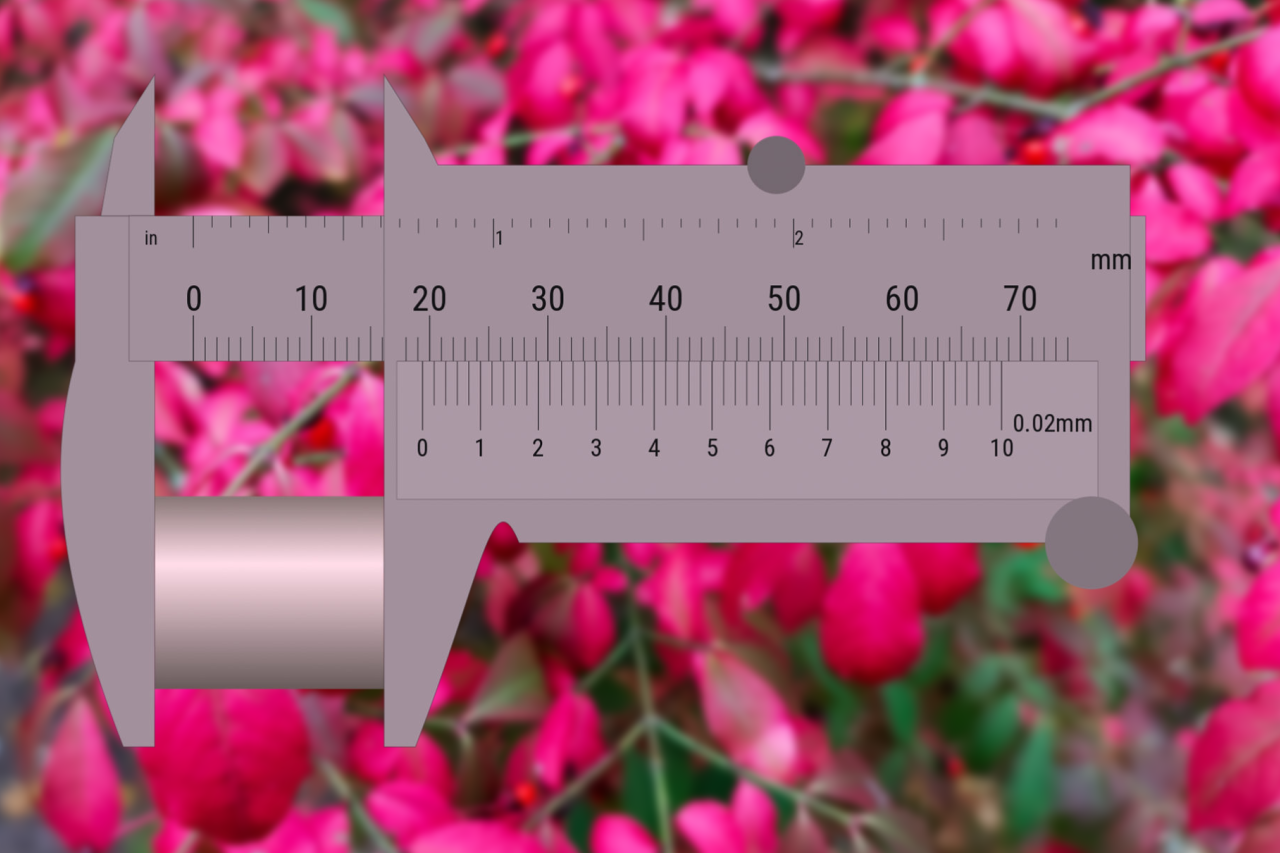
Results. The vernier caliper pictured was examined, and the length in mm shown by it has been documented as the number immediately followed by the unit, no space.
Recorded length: 19.4mm
